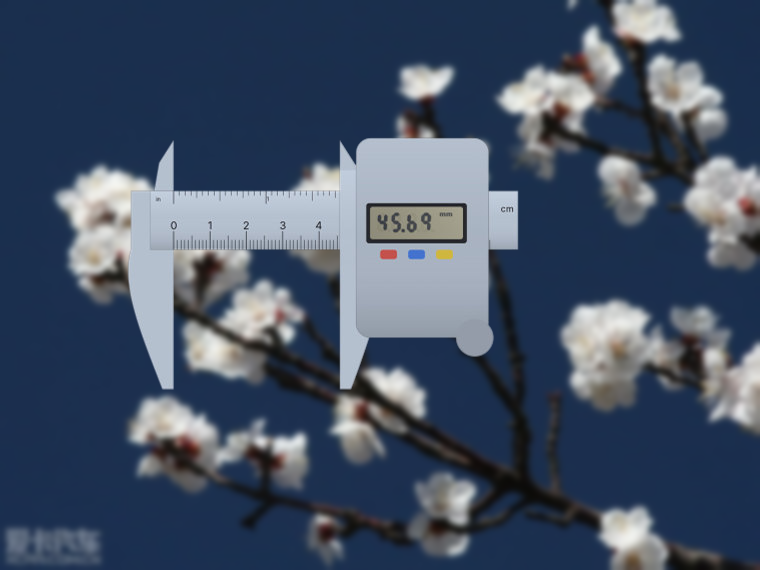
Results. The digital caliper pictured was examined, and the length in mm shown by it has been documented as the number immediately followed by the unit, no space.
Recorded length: 45.69mm
